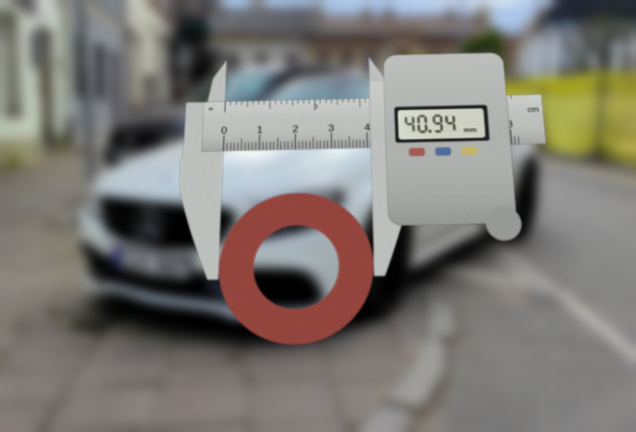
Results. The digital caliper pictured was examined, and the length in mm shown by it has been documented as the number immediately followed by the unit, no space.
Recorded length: 40.94mm
